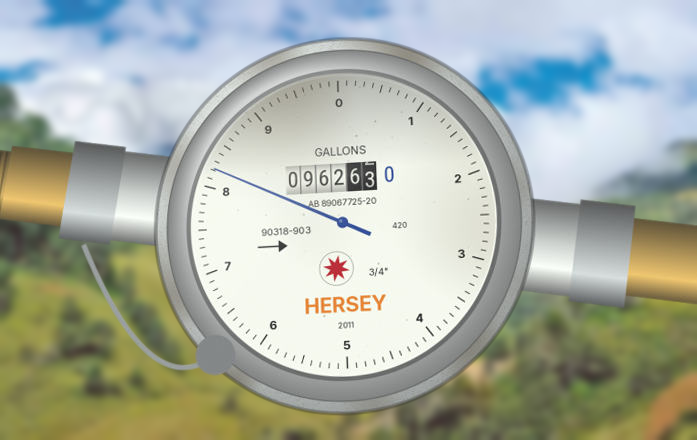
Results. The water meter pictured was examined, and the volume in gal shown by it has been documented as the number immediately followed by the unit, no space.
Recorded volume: 962628.2gal
